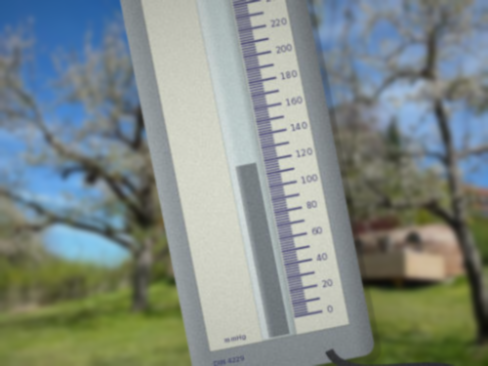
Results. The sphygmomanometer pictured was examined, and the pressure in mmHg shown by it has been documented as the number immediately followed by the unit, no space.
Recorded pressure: 120mmHg
